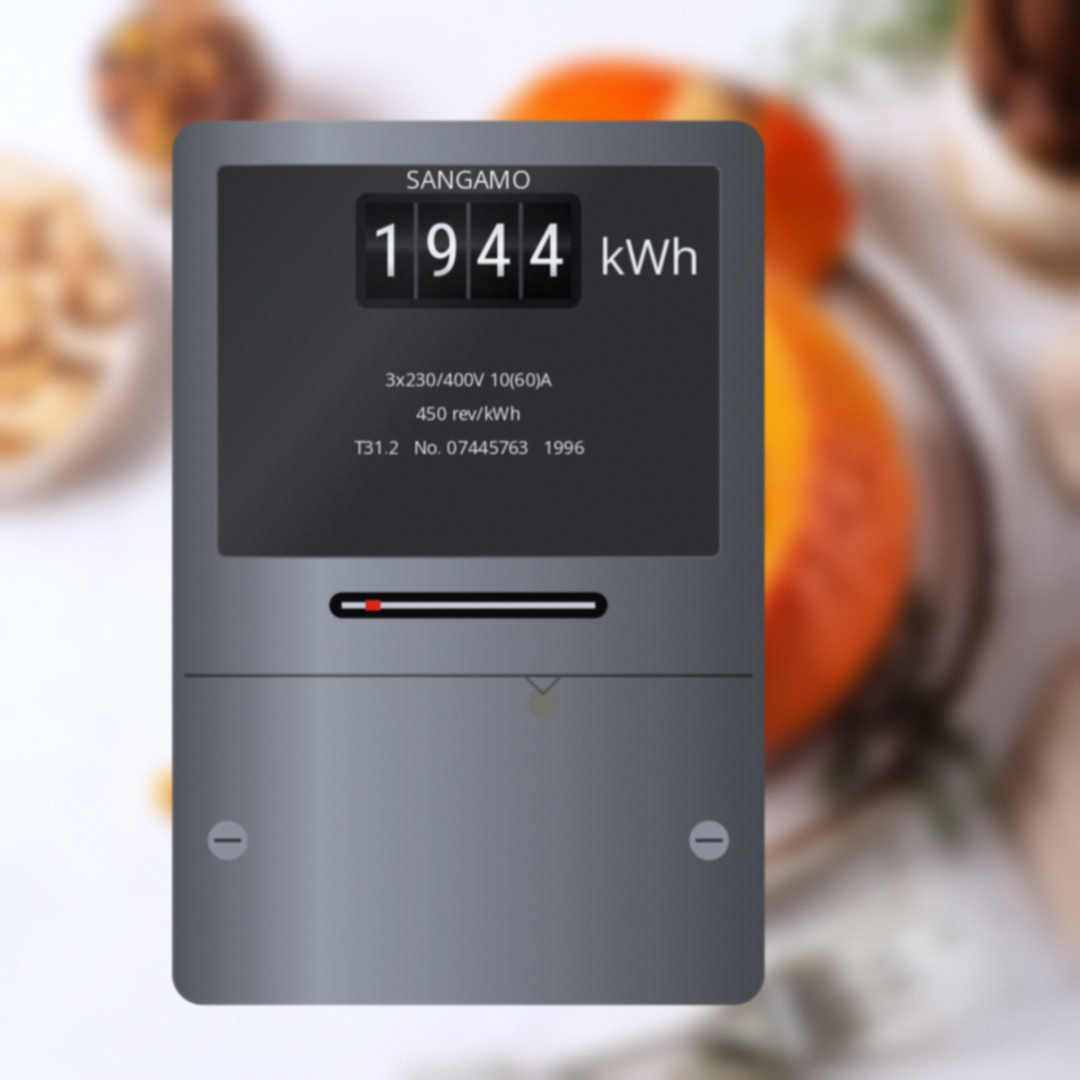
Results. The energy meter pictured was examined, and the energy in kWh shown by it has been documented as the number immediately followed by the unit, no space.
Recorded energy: 1944kWh
